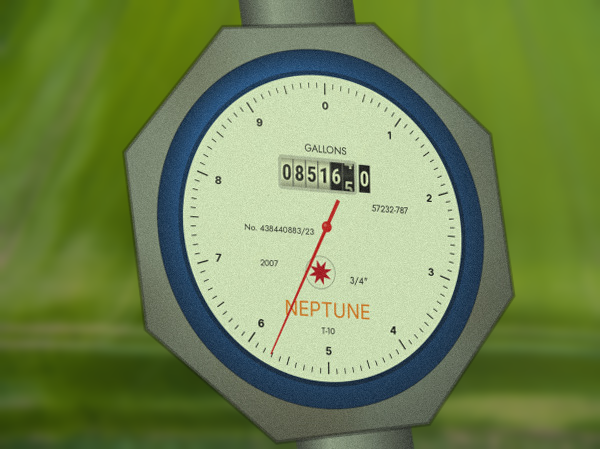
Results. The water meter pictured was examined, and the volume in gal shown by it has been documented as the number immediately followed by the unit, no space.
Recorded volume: 851645.7gal
